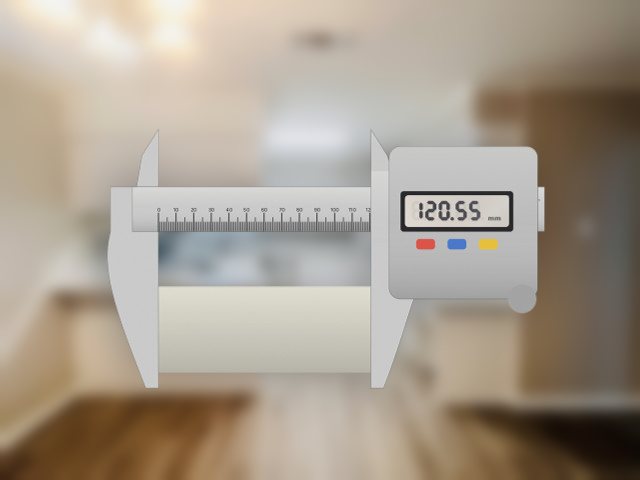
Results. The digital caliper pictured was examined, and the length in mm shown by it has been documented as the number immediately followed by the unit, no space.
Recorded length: 120.55mm
